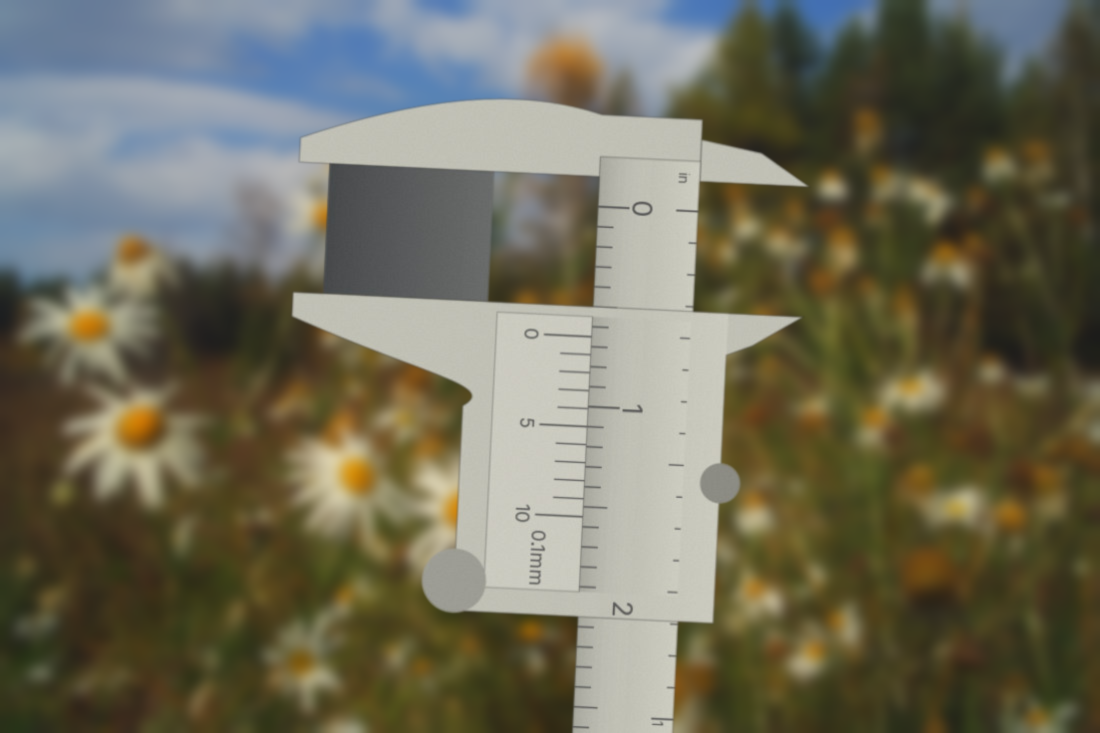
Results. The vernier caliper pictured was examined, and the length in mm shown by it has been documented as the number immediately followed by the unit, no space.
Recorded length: 6.5mm
